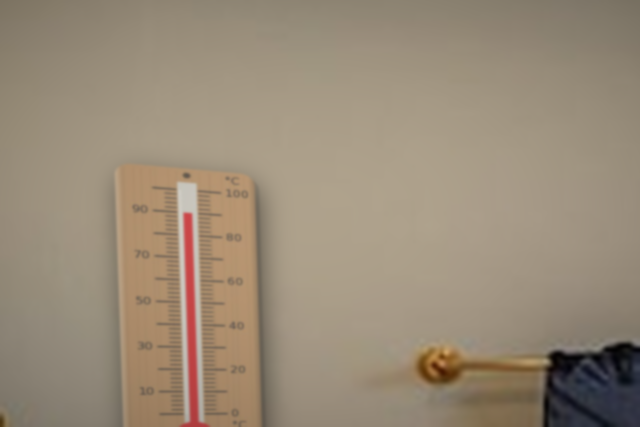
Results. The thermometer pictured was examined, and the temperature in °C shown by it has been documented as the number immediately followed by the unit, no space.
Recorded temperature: 90°C
